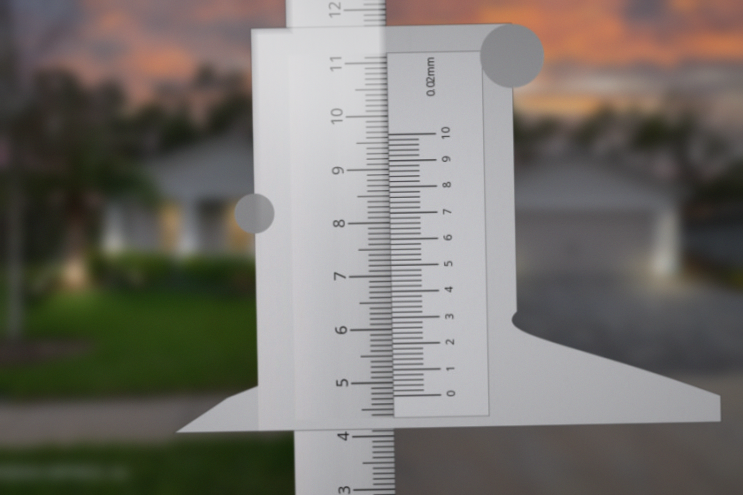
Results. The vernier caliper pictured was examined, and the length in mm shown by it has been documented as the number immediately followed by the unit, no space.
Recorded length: 47.5mm
